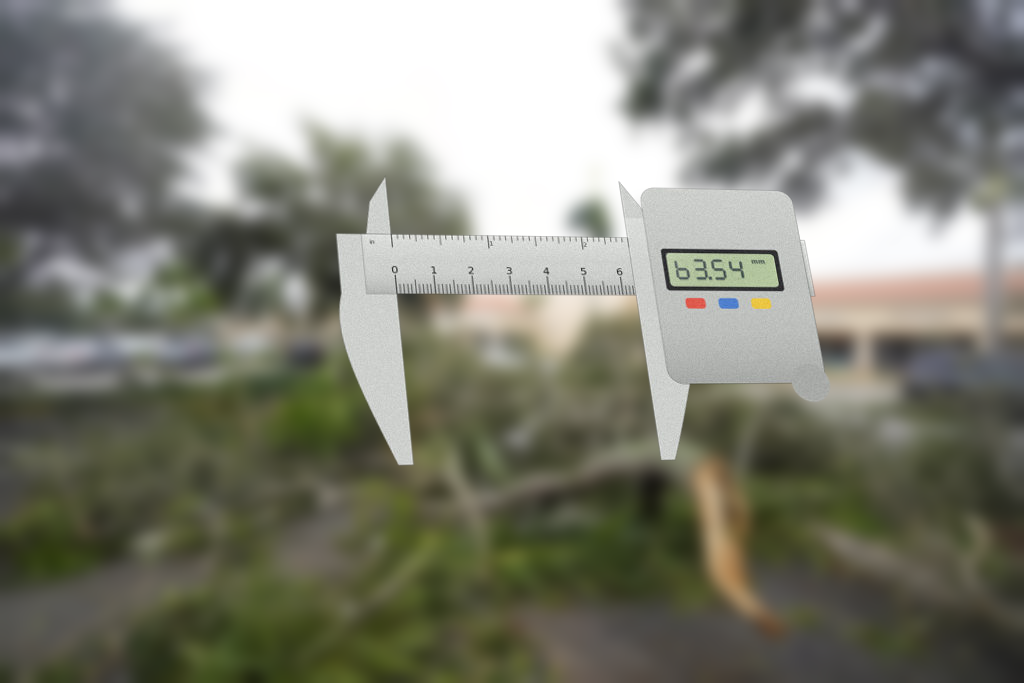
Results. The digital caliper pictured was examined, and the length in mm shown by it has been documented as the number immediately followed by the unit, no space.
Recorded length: 63.54mm
